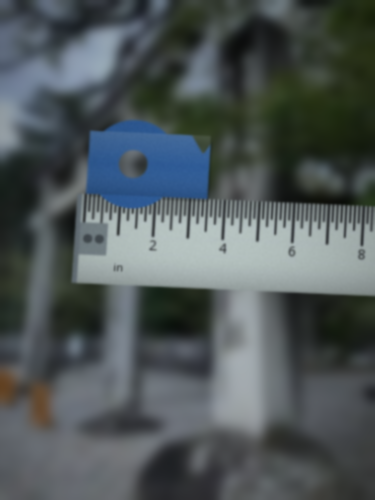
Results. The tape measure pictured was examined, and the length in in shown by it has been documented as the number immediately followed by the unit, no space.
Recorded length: 3.5in
